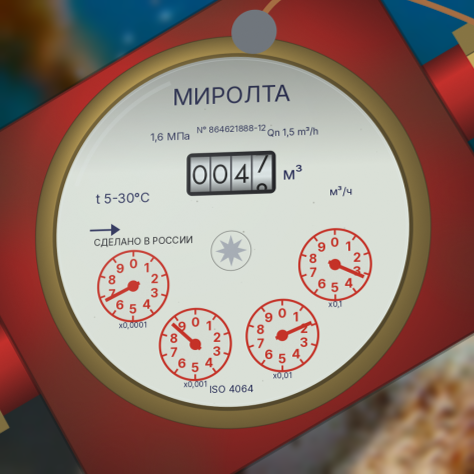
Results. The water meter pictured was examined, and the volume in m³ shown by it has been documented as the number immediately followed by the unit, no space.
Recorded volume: 47.3186m³
